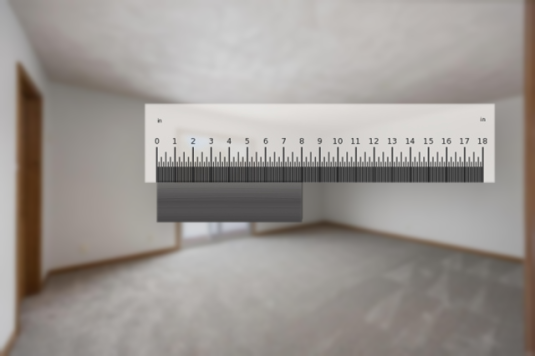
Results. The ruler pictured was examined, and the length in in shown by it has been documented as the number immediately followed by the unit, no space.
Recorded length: 8in
